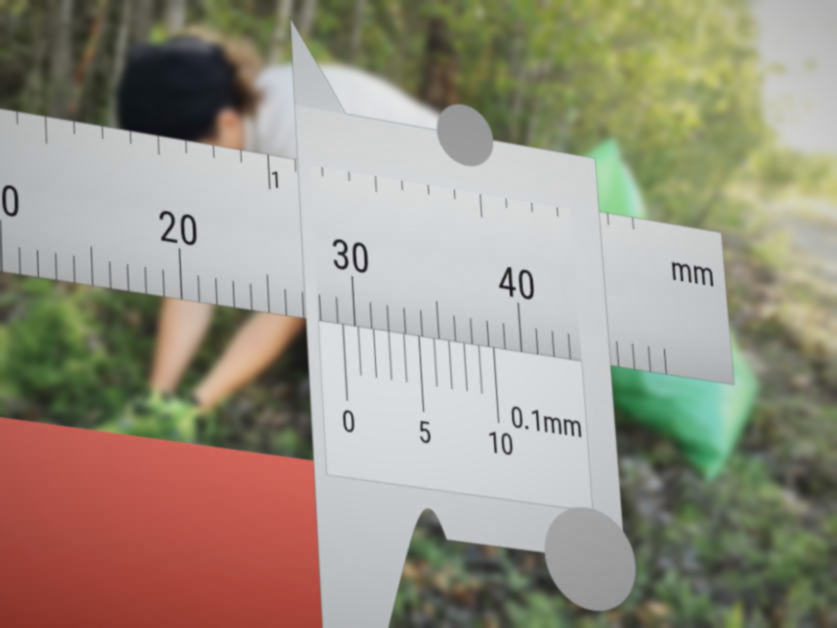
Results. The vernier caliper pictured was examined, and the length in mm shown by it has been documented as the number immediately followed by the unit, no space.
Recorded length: 29.3mm
